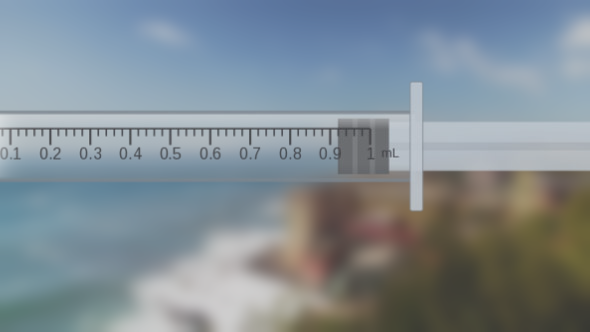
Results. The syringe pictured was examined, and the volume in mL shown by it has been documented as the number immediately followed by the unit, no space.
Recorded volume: 0.92mL
